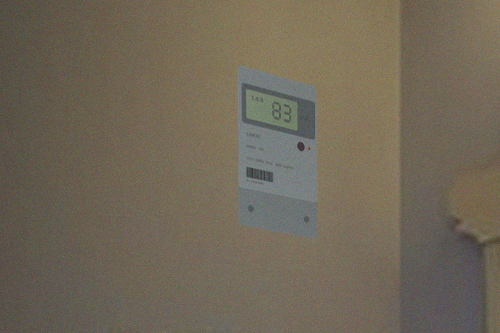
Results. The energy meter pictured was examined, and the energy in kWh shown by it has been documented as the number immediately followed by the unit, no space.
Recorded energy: 83kWh
